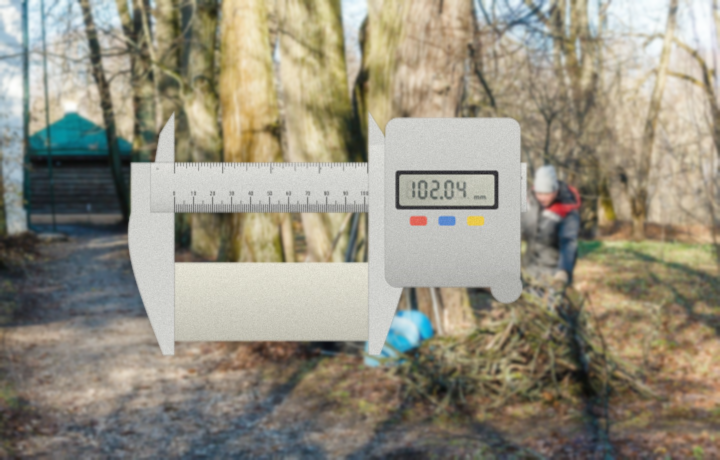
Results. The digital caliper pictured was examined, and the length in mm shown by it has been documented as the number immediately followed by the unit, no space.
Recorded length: 102.04mm
